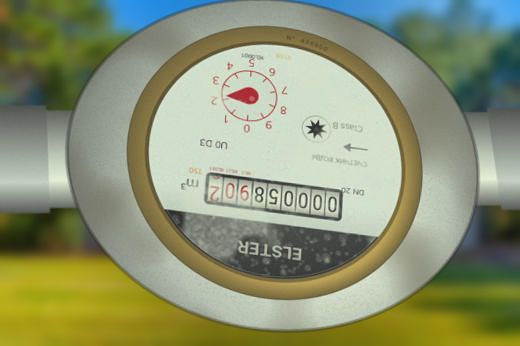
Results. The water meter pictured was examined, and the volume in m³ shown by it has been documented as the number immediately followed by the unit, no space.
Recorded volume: 58.9022m³
